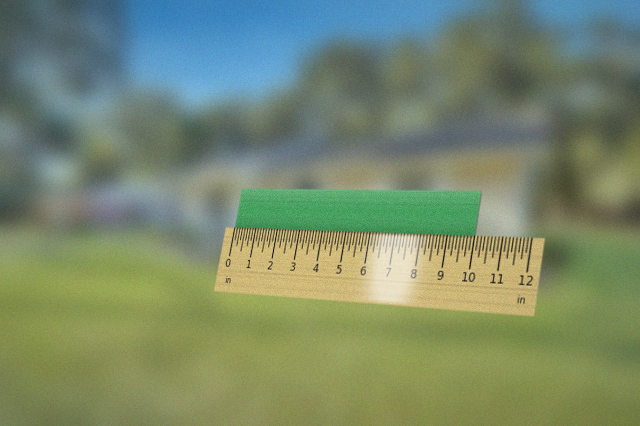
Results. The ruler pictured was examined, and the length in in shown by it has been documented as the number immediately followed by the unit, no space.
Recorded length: 10in
